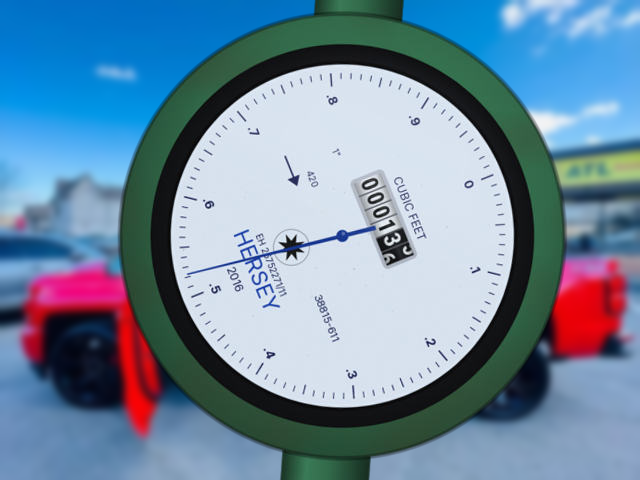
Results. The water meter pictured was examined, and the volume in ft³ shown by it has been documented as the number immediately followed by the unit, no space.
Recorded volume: 135.52ft³
